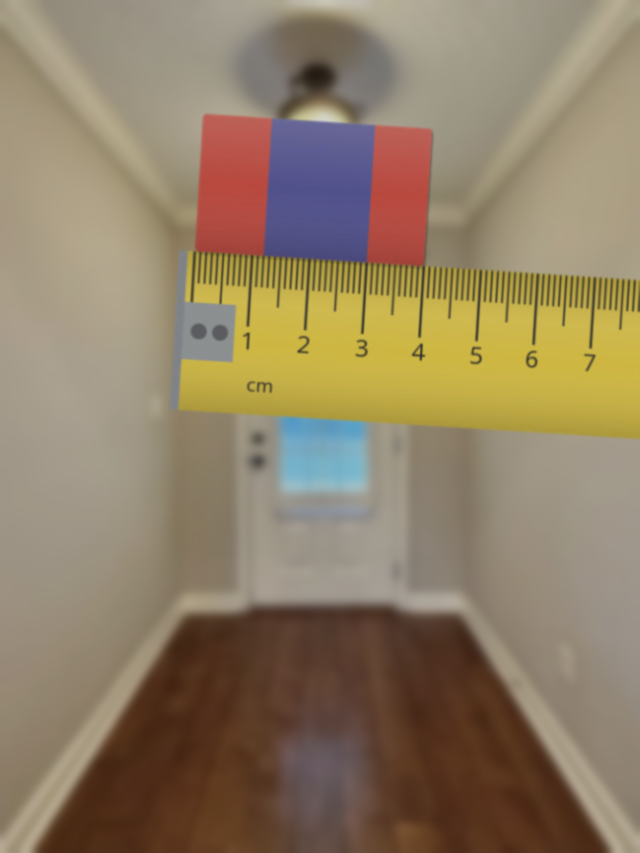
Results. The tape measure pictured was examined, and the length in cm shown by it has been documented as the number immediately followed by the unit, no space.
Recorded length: 4cm
